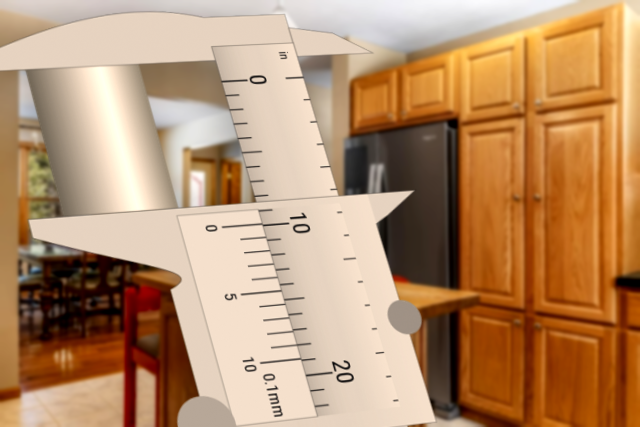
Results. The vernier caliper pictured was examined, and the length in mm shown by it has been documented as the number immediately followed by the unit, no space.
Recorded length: 9.9mm
